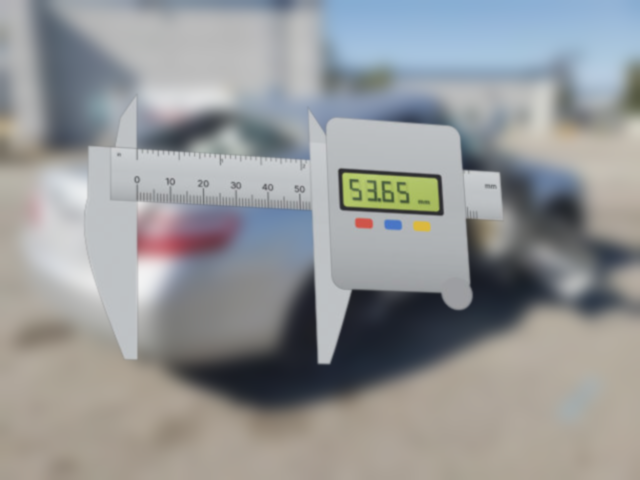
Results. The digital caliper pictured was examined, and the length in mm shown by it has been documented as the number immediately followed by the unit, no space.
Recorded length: 53.65mm
